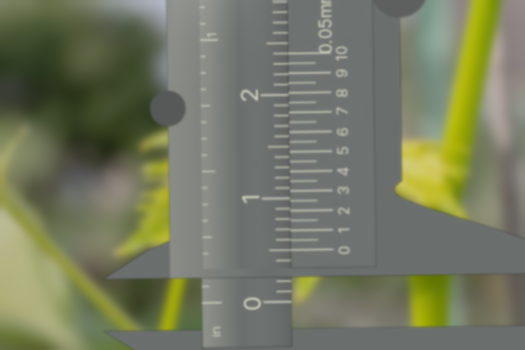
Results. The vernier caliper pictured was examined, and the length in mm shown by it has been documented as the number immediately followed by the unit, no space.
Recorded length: 5.0mm
